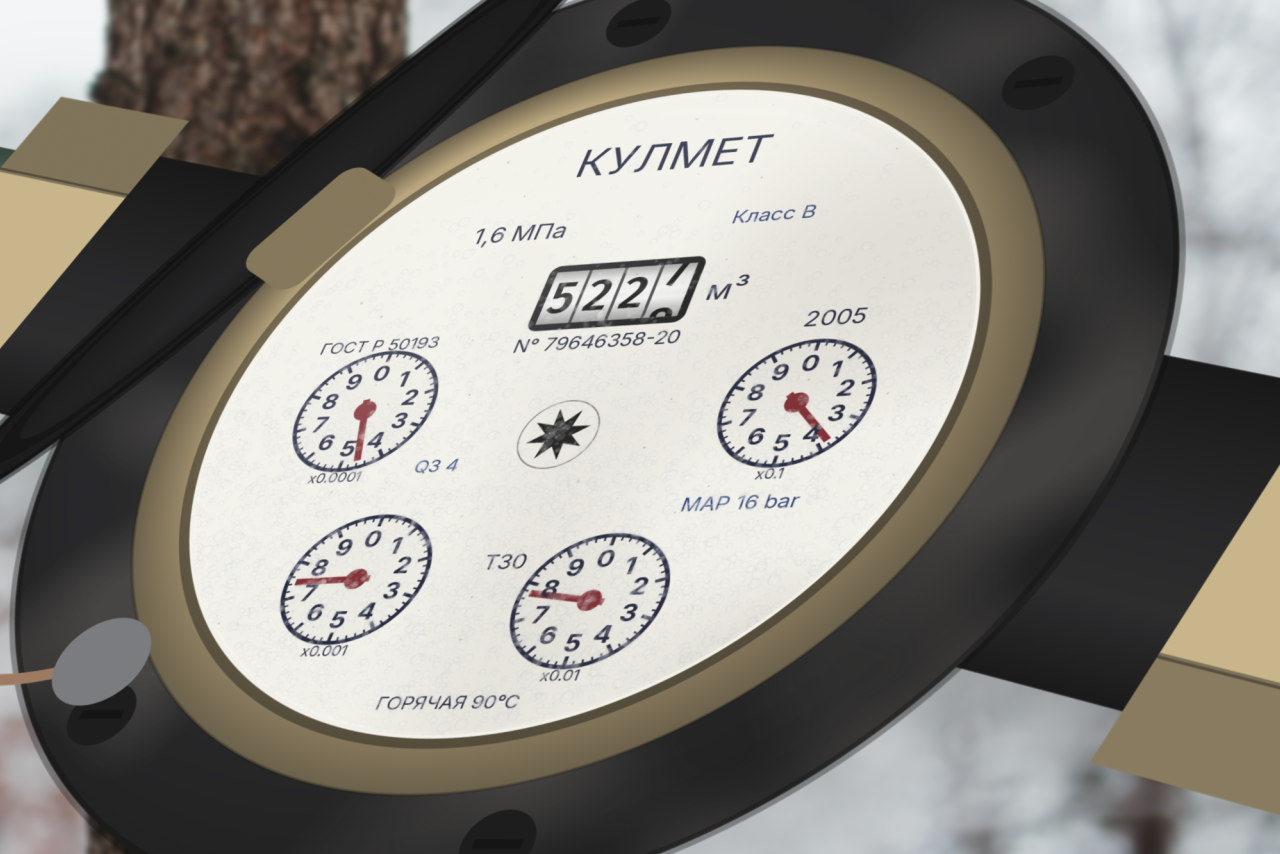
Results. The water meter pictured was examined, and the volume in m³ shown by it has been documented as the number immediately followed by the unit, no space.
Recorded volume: 5227.3774m³
